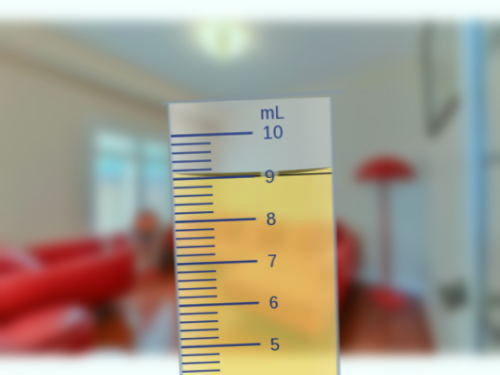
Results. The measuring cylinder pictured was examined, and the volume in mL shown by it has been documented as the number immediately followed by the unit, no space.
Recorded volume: 9mL
